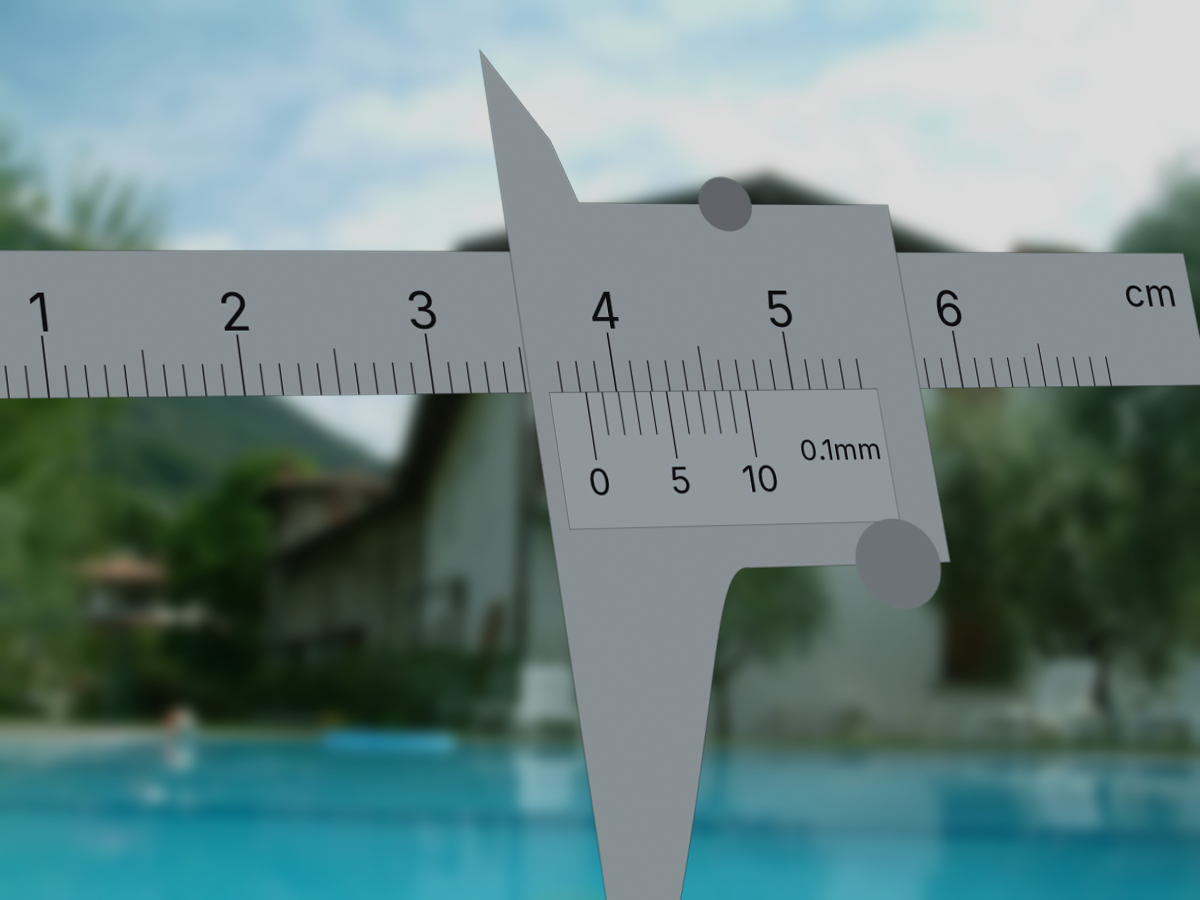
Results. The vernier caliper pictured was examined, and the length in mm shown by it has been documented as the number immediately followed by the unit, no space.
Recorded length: 38.3mm
